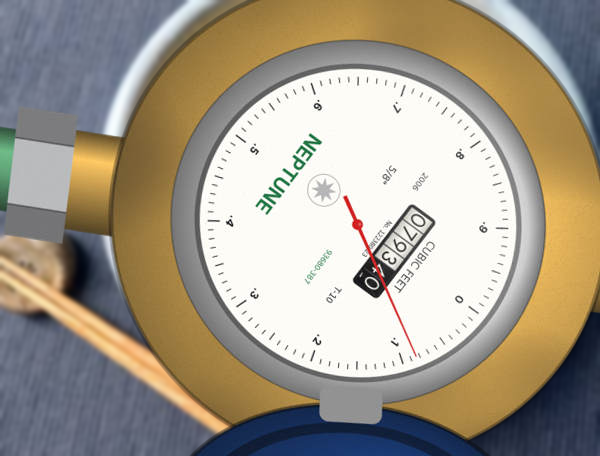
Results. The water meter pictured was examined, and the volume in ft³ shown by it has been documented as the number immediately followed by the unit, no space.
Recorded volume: 79340.08ft³
